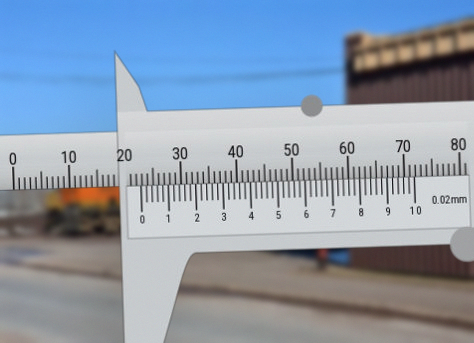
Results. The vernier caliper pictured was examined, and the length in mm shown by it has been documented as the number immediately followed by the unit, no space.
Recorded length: 22.8mm
